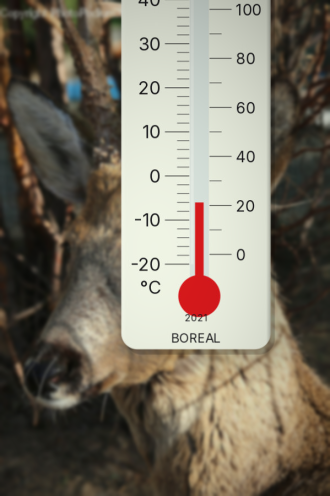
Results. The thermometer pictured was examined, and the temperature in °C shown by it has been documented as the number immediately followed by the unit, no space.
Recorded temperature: -6°C
